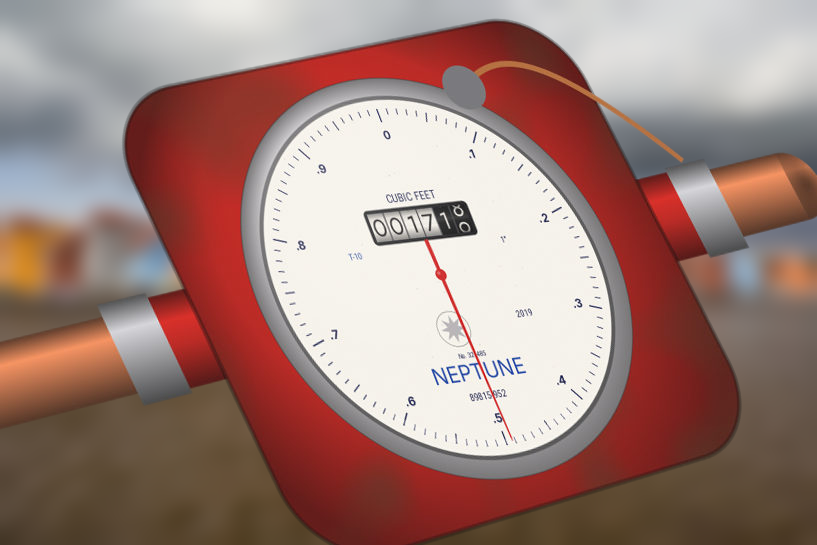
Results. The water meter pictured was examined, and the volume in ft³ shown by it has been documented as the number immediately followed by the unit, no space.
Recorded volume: 1718.49ft³
